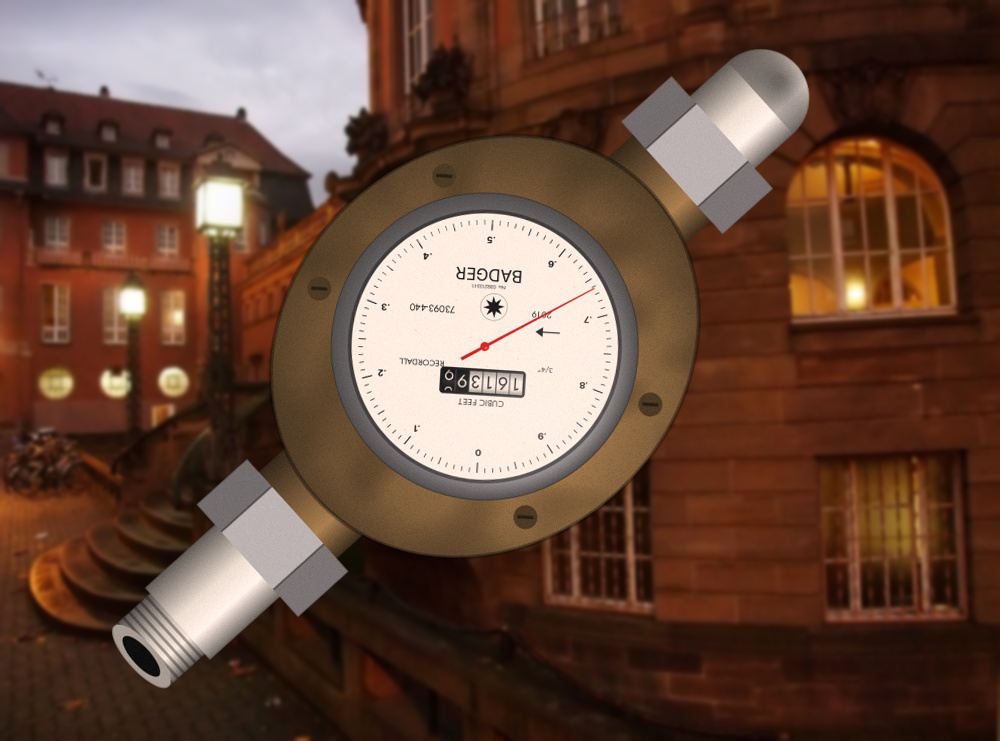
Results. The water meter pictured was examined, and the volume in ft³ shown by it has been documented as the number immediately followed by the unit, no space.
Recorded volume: 161398.66ft³
